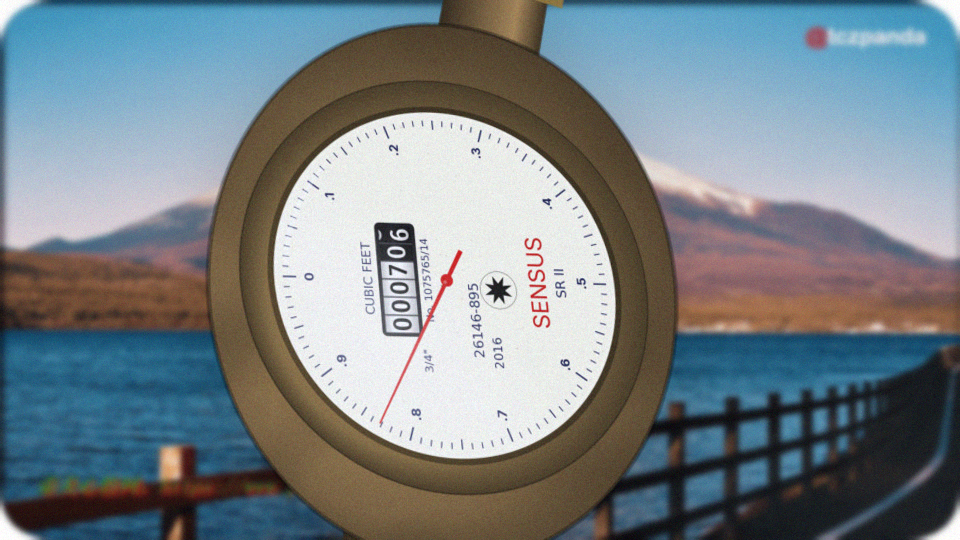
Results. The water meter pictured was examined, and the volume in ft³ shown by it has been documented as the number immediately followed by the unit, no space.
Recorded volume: 705.83ft³
